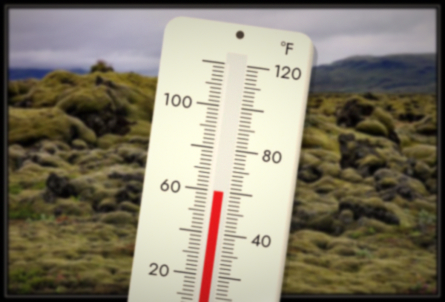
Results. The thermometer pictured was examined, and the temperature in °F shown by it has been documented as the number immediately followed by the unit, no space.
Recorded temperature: 60°F
